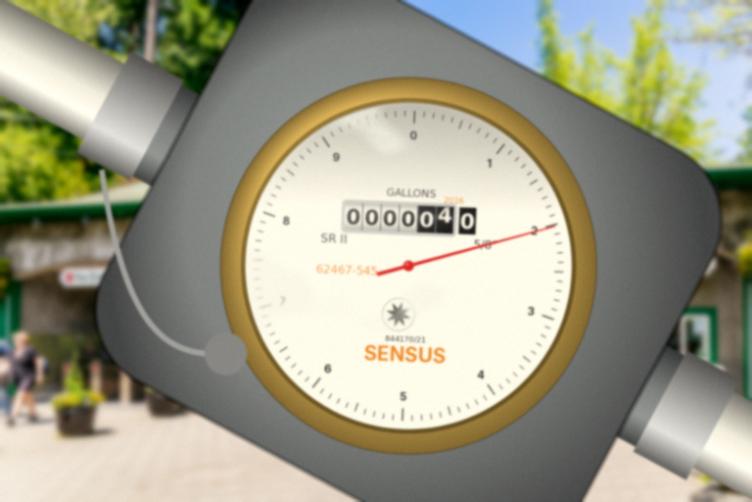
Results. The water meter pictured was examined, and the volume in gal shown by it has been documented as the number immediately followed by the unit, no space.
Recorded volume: 42.0gal
